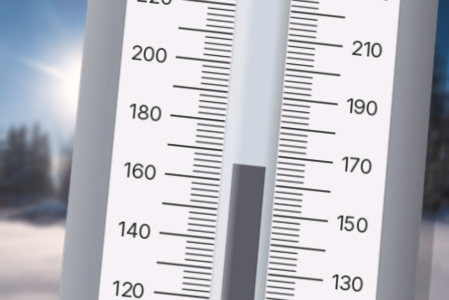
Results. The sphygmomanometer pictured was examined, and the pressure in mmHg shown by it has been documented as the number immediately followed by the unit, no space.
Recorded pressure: 166mmHg
